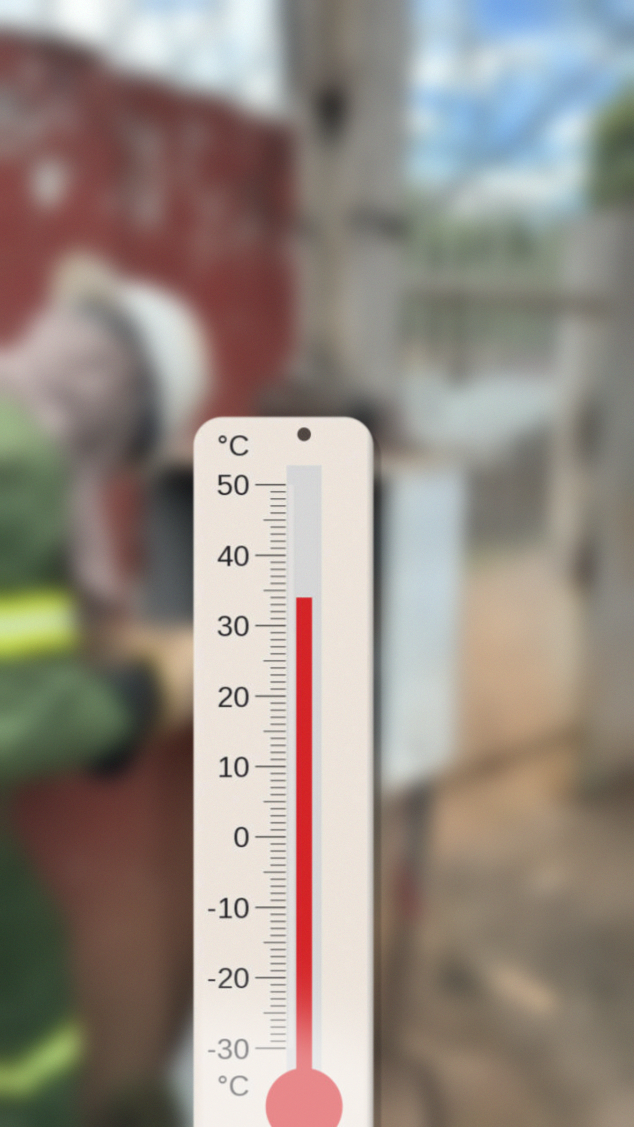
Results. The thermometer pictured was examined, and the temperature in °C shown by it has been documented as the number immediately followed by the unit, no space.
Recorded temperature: 34°C
